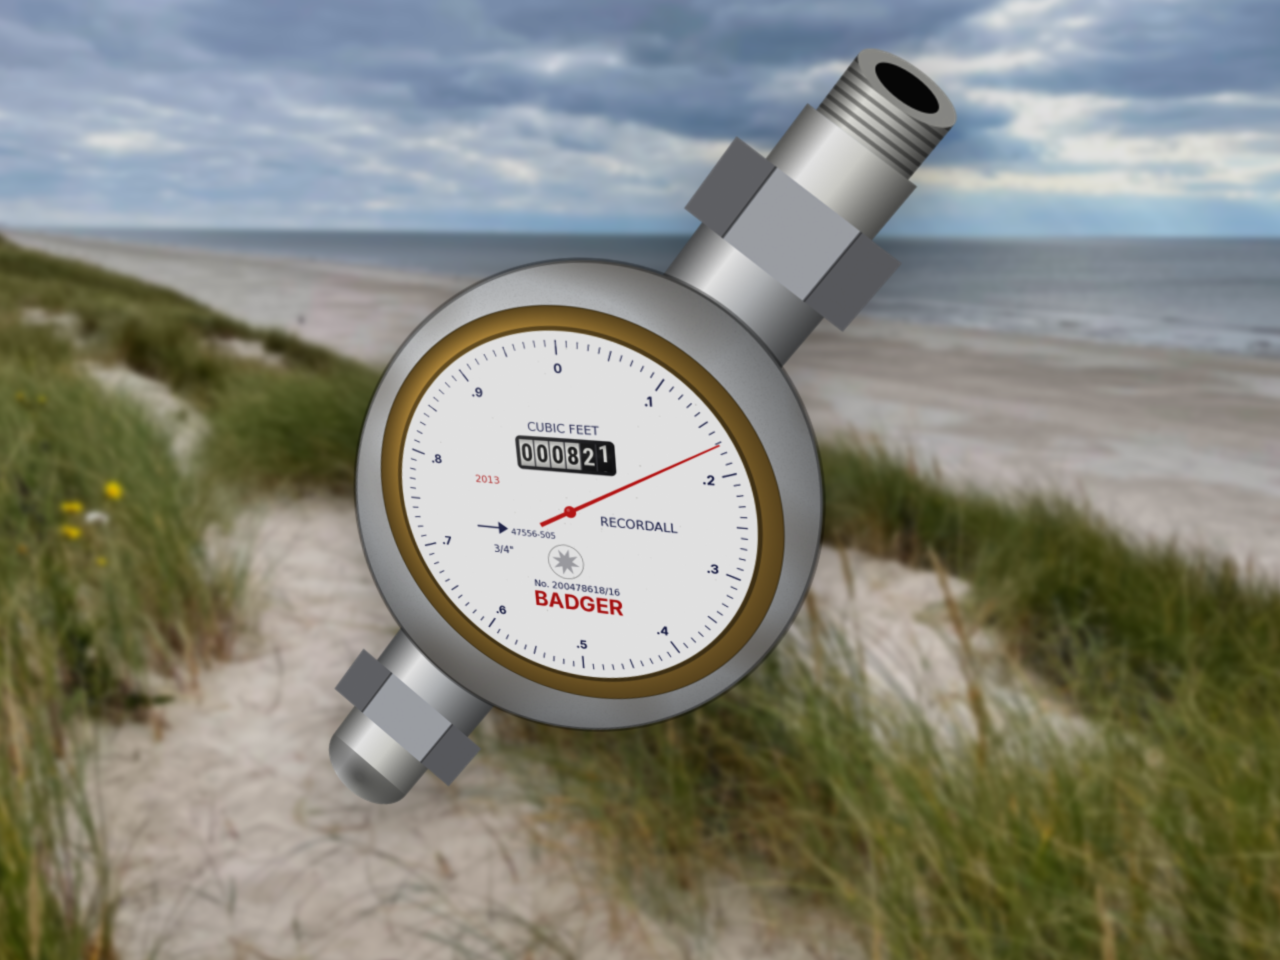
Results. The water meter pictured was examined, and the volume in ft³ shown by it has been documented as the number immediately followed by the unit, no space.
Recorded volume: 821.17ft³
